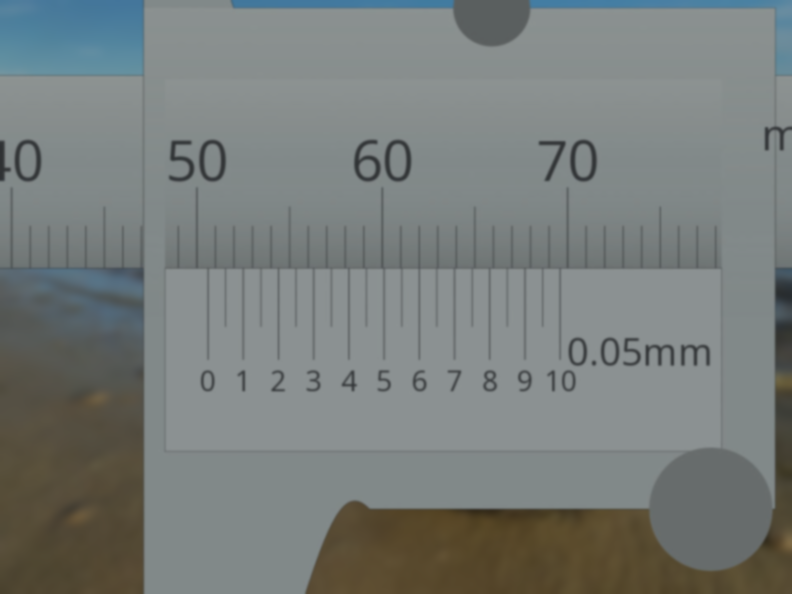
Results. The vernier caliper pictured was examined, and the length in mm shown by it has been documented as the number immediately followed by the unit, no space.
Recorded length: 50.6mm
